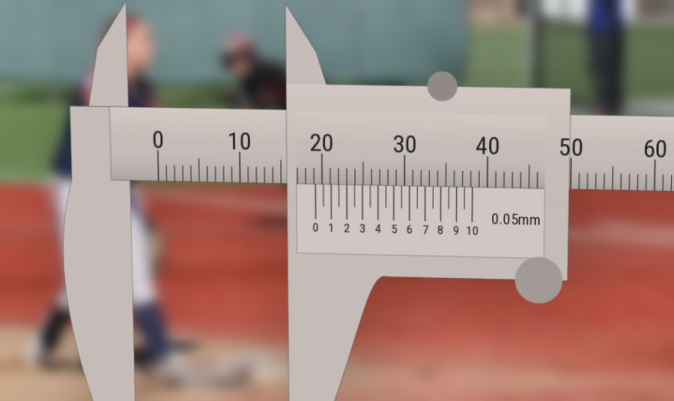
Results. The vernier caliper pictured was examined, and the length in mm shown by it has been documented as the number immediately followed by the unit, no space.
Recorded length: 19.2mm
